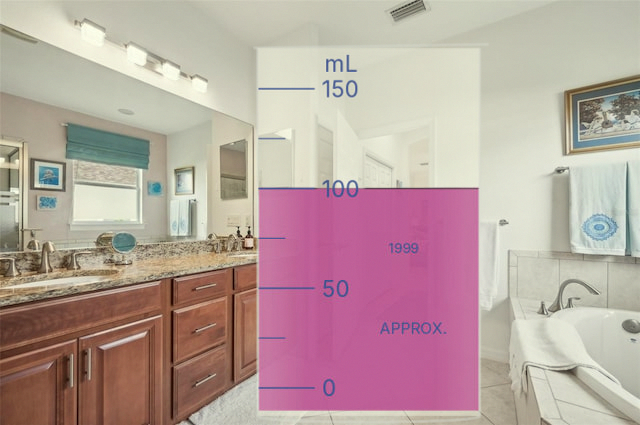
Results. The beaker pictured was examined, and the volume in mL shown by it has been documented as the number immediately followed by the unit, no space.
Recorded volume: 100mL
